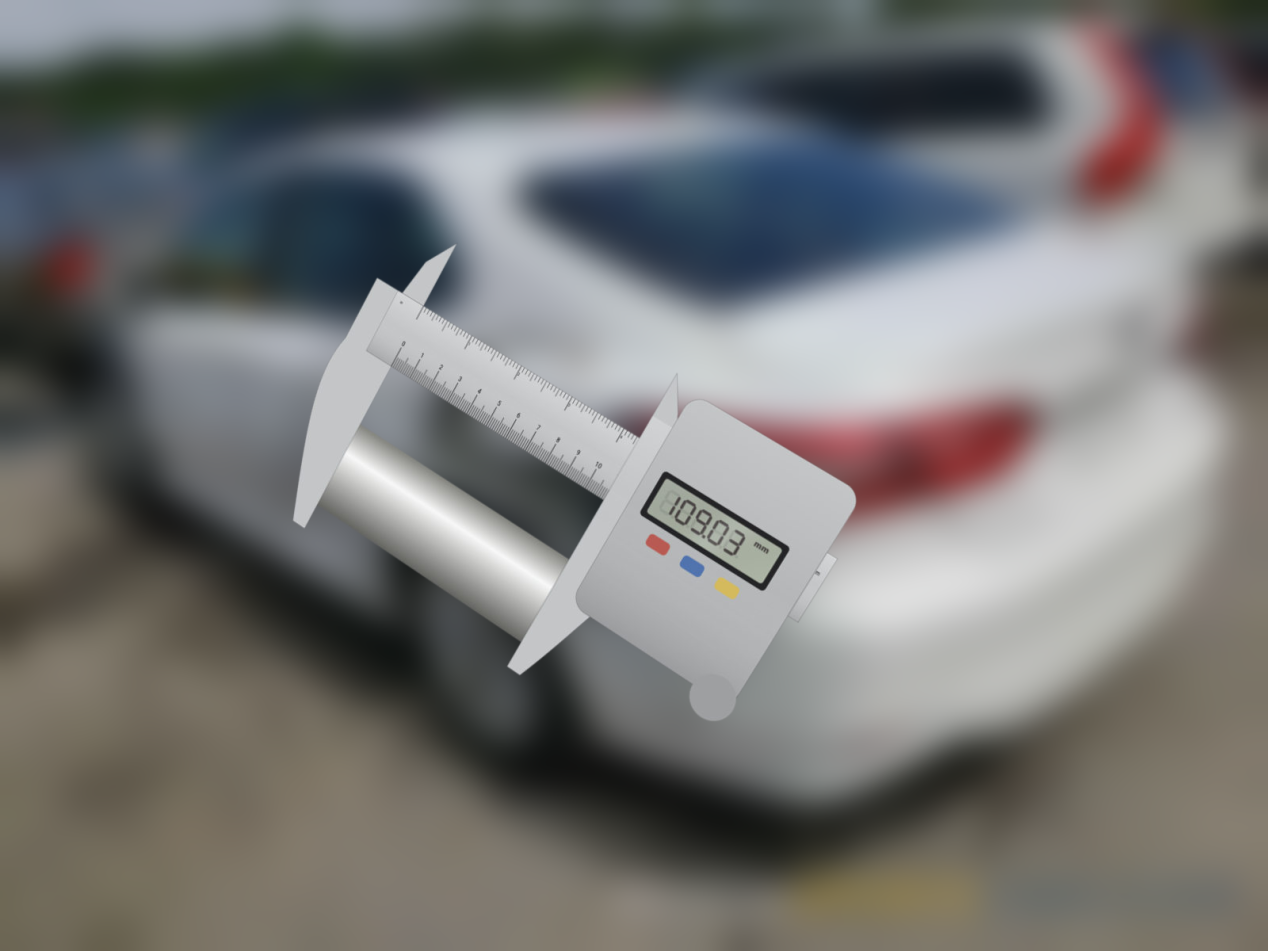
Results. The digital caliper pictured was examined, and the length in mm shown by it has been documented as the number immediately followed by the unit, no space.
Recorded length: 109.03mm
